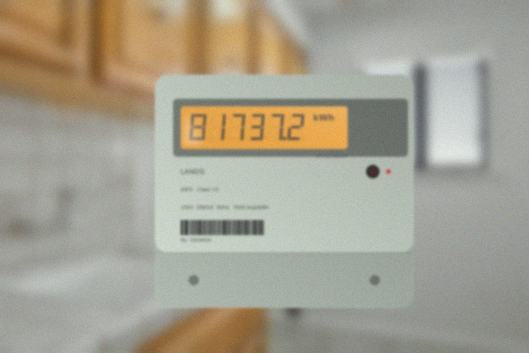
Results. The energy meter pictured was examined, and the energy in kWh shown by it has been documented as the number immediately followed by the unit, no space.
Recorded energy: 81737.2kWh
